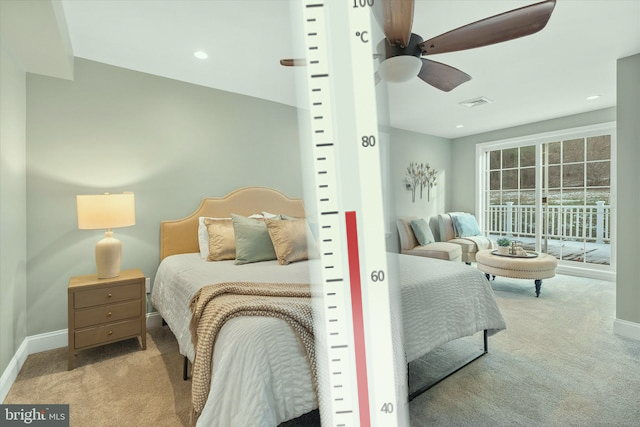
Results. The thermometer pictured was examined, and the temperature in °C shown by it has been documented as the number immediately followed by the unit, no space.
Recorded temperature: 70°C
